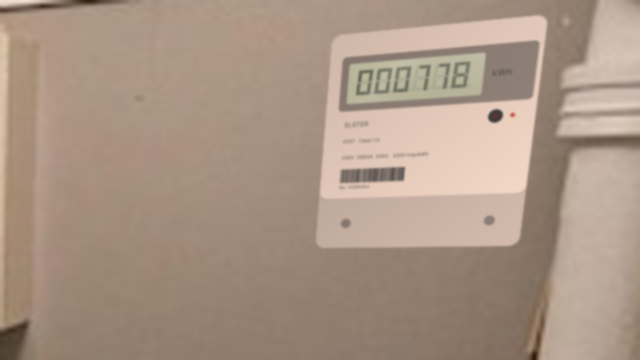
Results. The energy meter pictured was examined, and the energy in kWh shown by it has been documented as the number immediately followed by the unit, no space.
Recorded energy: 778kWh
